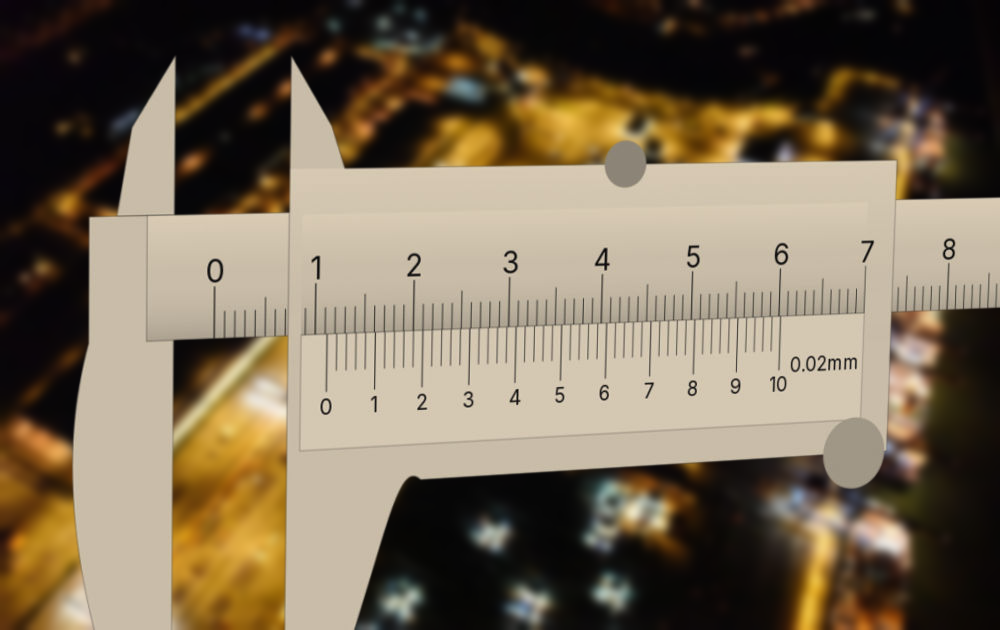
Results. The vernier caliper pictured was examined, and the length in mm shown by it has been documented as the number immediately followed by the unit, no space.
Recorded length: 11.2mm
